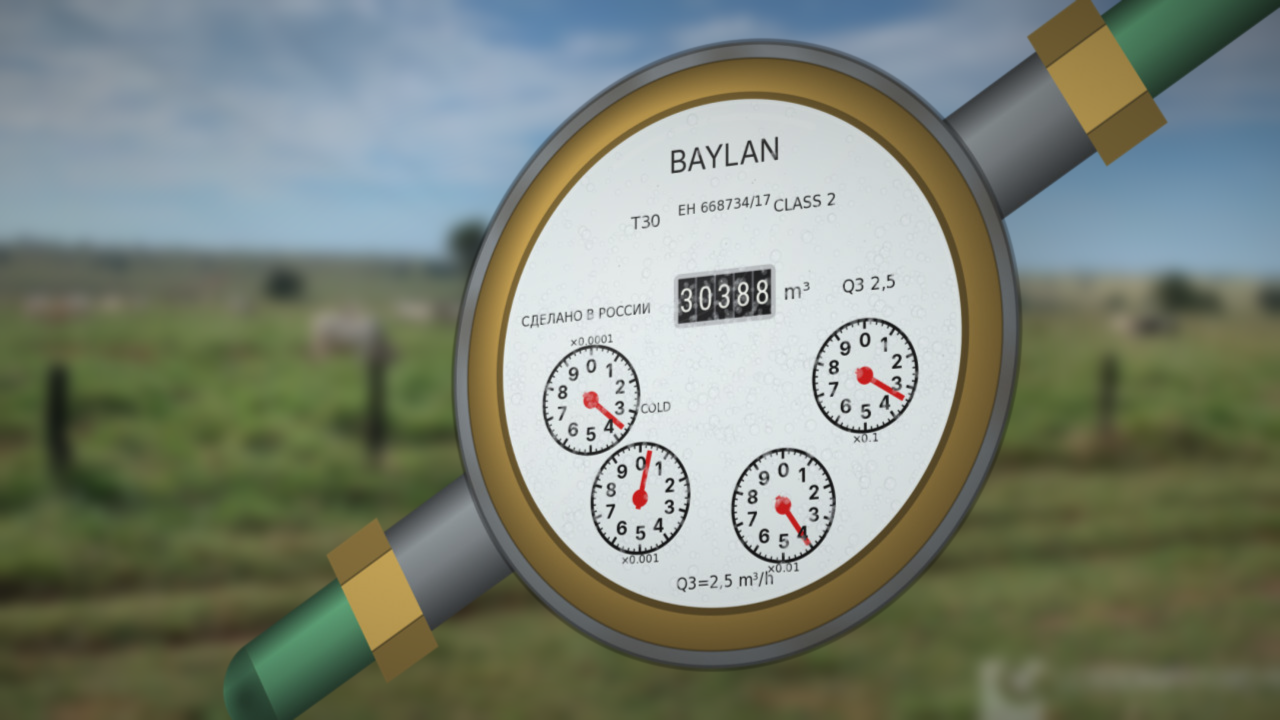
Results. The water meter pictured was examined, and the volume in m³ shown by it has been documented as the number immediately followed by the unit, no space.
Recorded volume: 30388.3403m³
